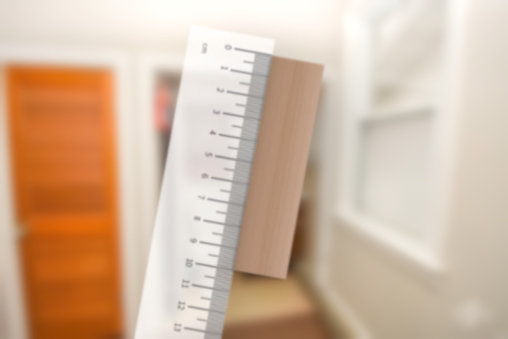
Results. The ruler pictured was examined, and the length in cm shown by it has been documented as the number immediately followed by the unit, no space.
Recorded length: 10cm
